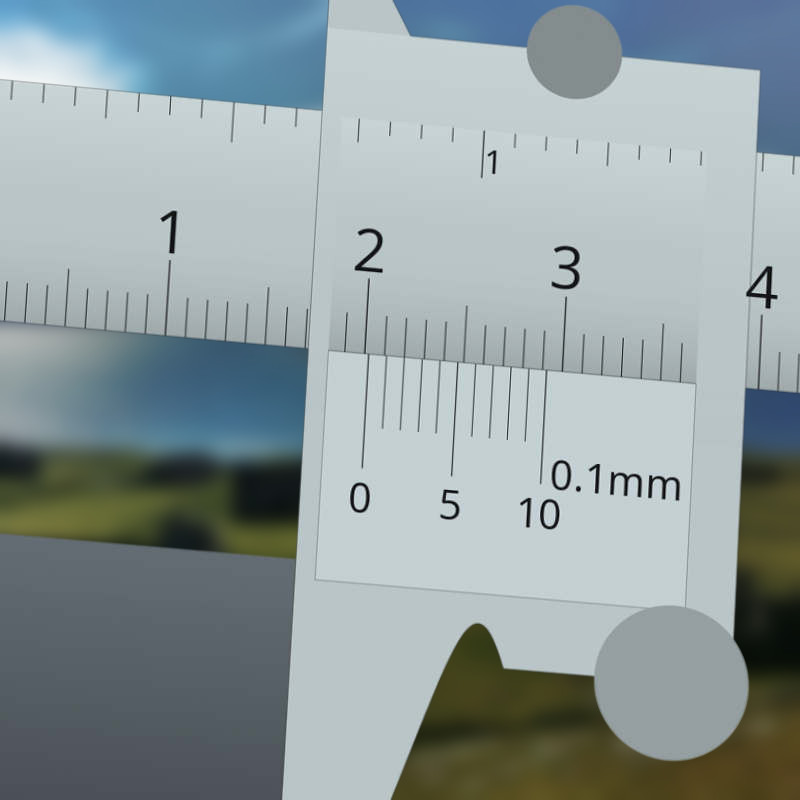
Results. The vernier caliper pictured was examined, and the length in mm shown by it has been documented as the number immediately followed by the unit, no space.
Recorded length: 20.2mm
